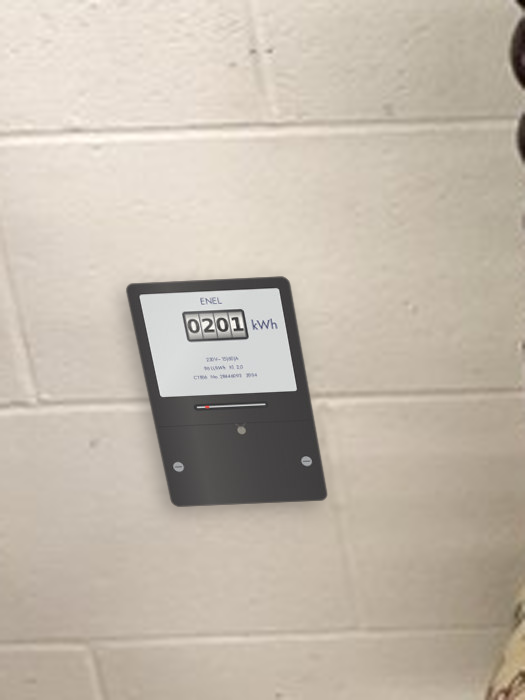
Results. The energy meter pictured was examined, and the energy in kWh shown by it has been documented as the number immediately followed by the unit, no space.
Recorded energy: 201kWh
